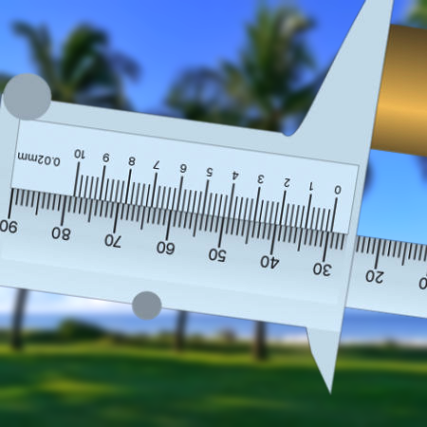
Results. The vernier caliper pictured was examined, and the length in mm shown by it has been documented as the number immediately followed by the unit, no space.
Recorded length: 29.4mm
